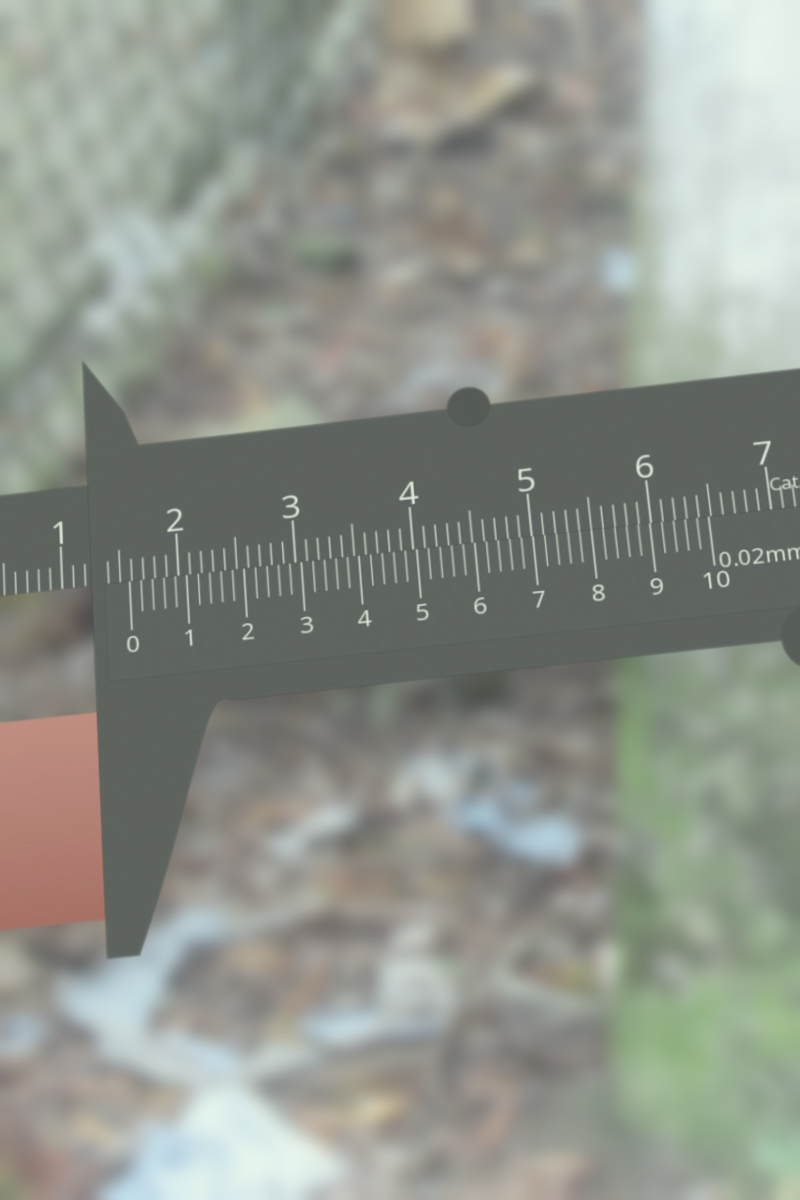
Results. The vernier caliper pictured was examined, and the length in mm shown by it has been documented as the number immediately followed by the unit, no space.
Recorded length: 15.8mm
